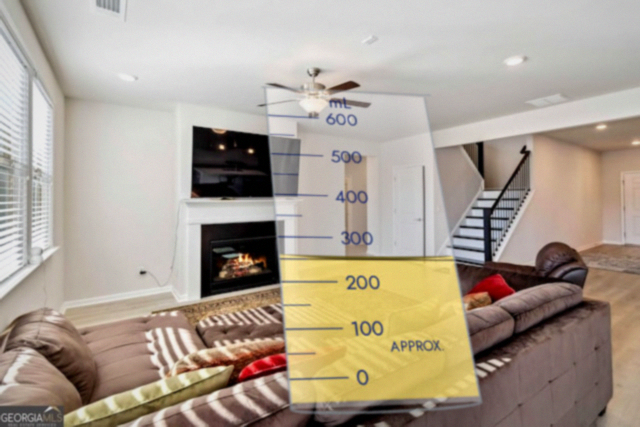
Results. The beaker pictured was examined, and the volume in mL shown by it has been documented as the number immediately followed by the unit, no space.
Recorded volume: 250mL
